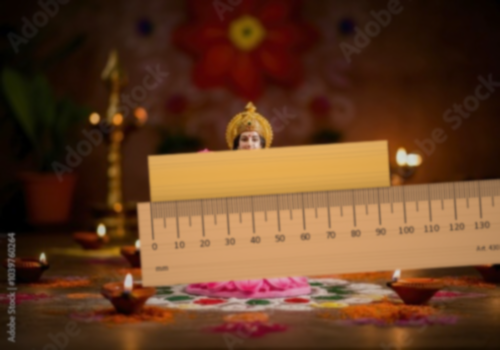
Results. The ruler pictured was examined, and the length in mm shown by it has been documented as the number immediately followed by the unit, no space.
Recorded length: 95mm
